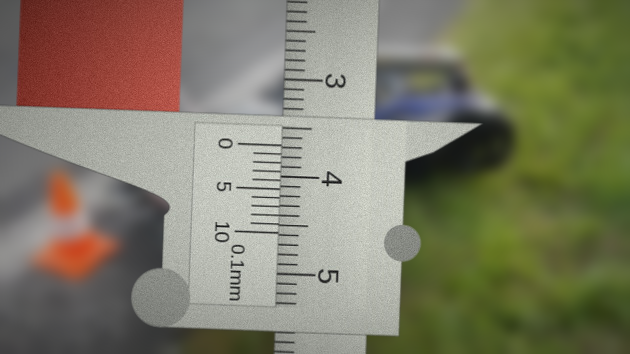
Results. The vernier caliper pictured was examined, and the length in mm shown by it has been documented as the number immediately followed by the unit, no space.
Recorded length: 36.8mm
